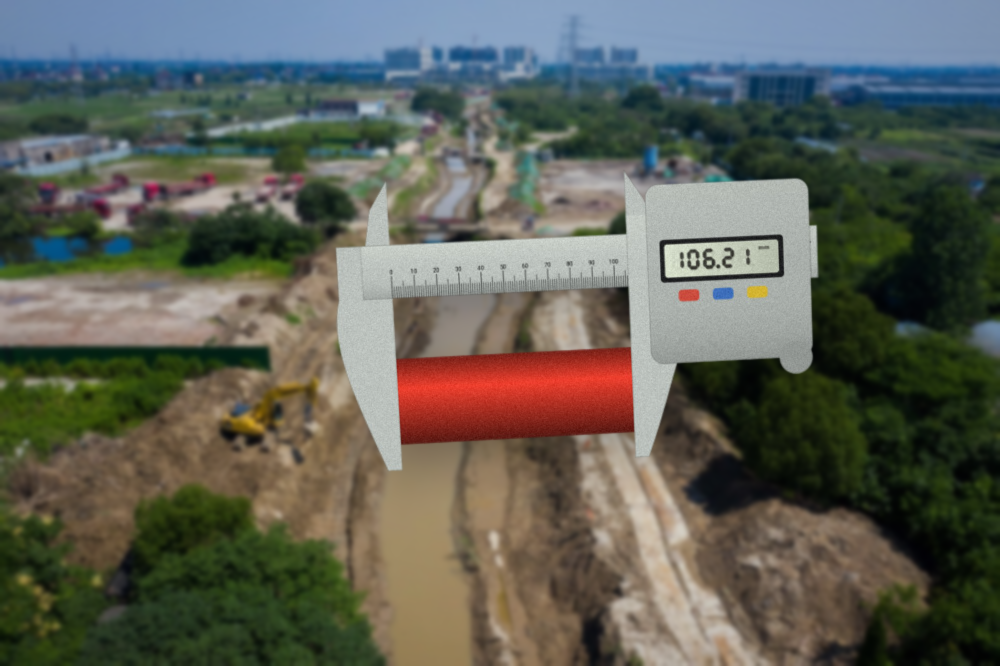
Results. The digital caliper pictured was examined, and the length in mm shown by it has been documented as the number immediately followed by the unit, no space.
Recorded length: 106.21mm
